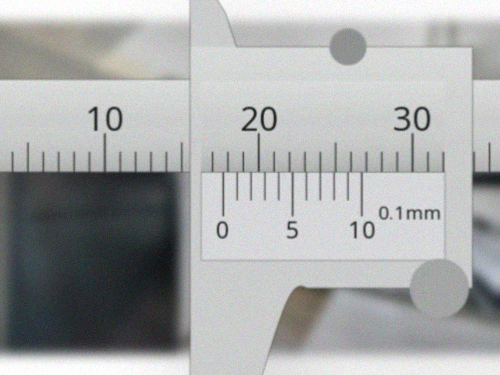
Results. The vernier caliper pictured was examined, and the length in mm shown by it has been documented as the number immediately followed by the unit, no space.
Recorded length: 17.7mm
